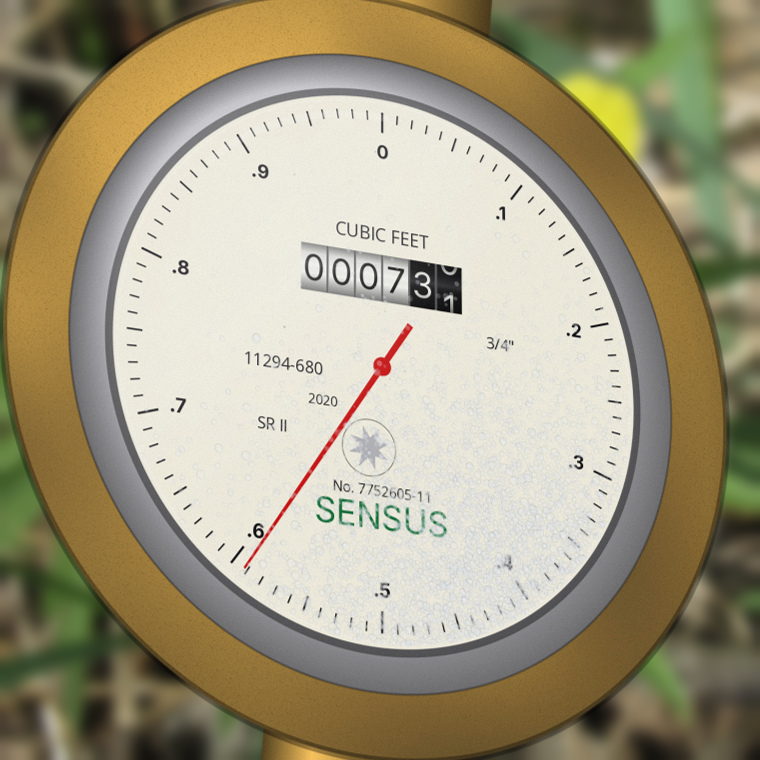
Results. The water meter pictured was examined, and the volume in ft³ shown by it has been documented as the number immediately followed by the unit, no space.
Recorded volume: 730.59ft³
